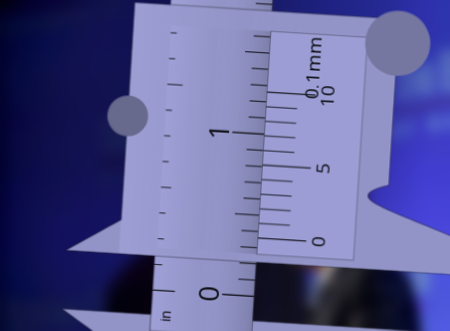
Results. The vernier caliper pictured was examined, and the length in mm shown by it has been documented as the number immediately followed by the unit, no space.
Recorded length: 3.6mm
